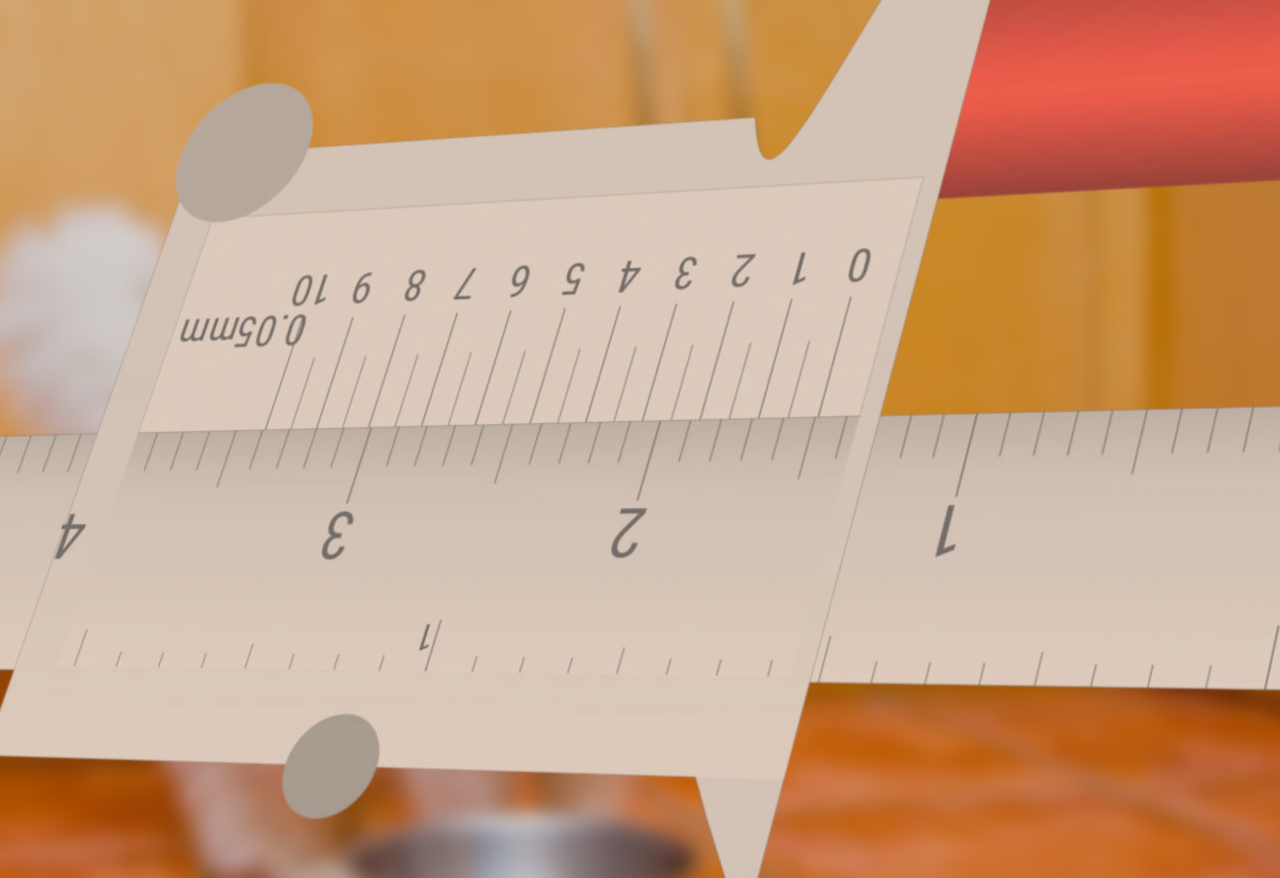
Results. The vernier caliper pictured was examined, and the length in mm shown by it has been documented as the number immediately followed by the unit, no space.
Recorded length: 14.9mm
